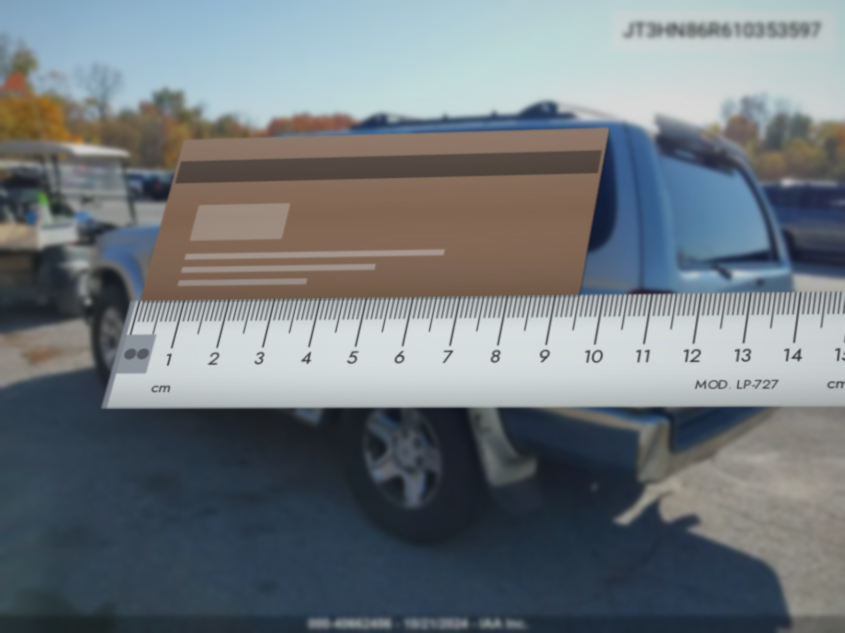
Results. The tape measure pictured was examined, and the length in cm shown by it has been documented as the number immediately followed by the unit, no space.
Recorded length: 9.5cm
